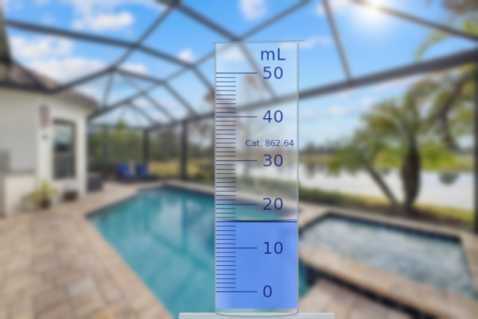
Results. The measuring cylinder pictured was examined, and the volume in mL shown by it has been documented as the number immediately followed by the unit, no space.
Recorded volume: 16mL
